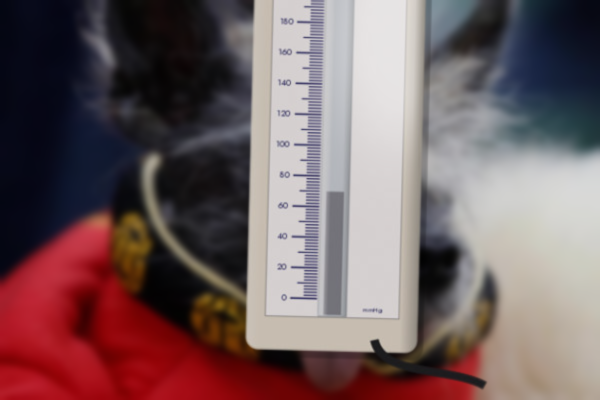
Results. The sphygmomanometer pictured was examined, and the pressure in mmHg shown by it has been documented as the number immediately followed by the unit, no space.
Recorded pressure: 70mmHg
